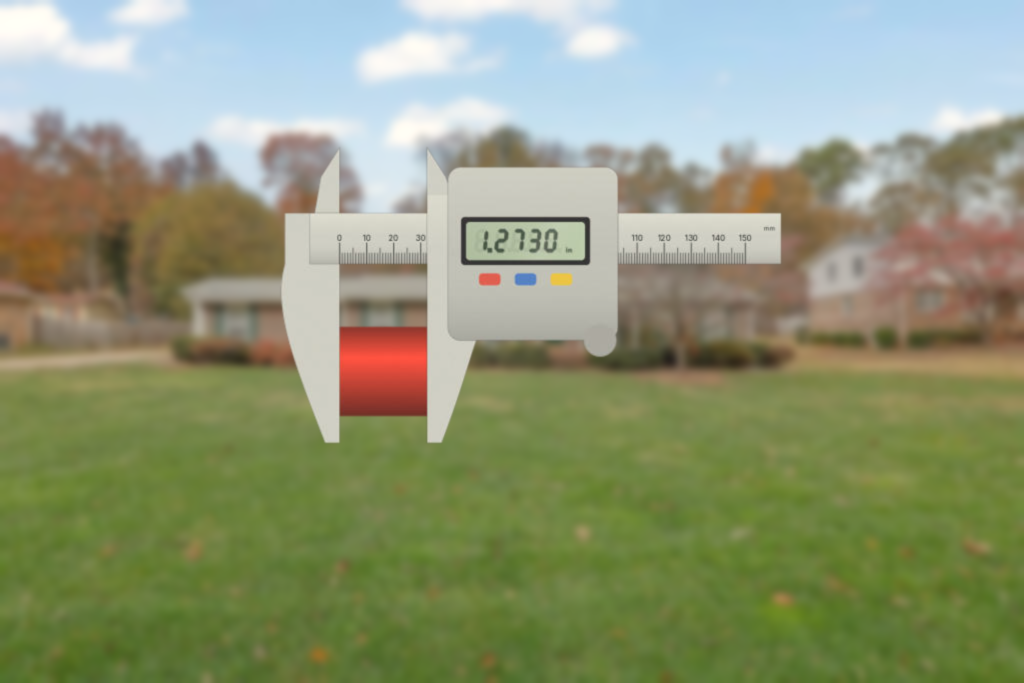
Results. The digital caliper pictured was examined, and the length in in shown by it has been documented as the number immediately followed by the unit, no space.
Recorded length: 1.2730in
